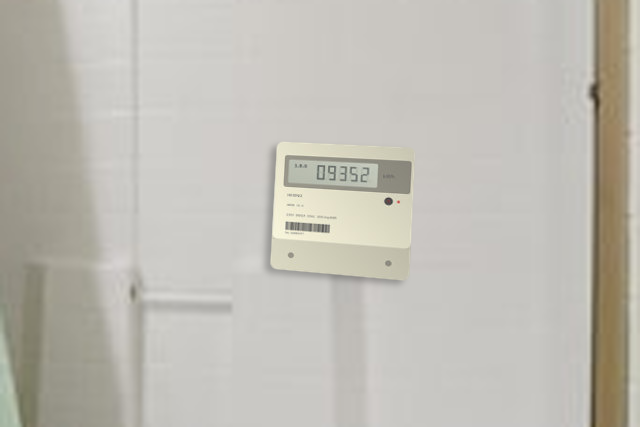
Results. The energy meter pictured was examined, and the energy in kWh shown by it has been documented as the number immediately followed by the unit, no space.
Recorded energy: 9352kWh
